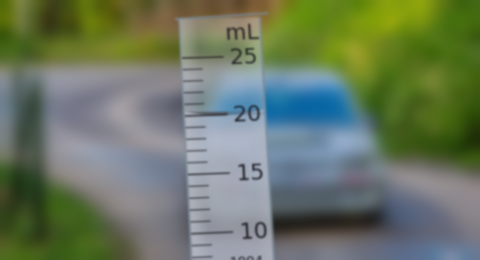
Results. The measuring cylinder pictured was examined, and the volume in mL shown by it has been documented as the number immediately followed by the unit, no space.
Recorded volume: 20mL
